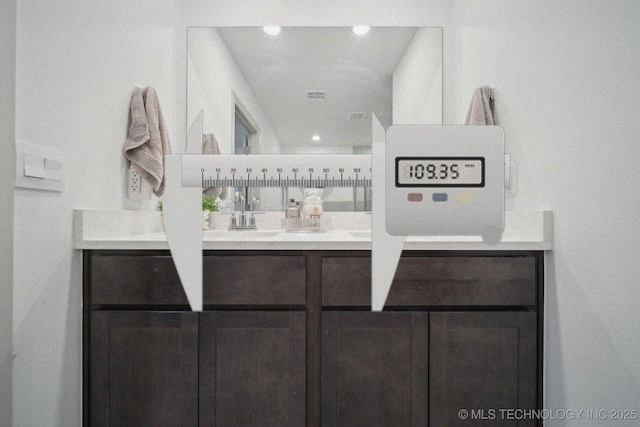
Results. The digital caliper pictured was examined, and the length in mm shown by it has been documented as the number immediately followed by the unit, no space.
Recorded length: 109.35mm
